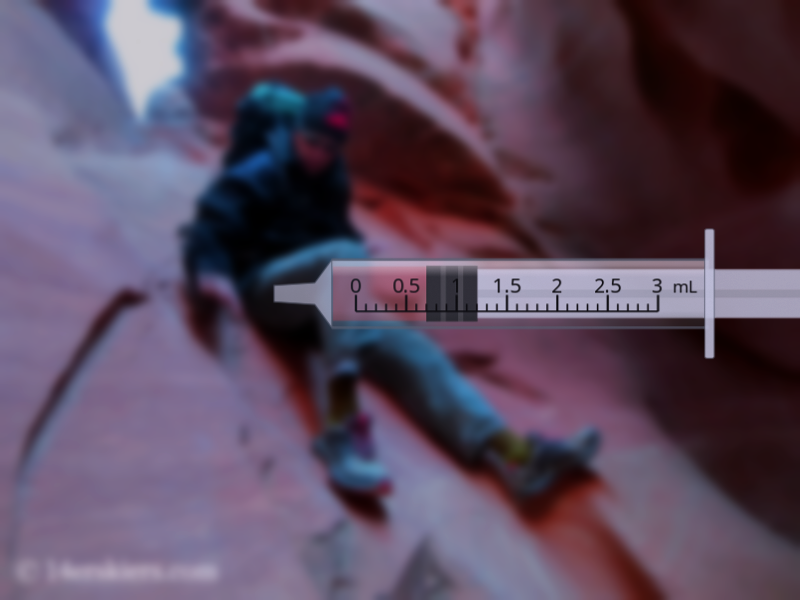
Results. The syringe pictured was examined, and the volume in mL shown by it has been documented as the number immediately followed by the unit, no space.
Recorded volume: 0.7mL
